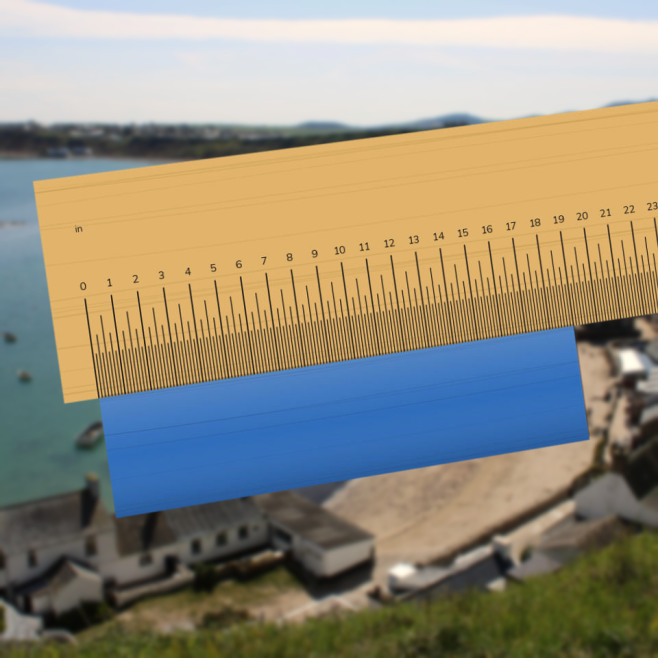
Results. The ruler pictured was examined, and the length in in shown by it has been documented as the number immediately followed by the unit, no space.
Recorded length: 19in
